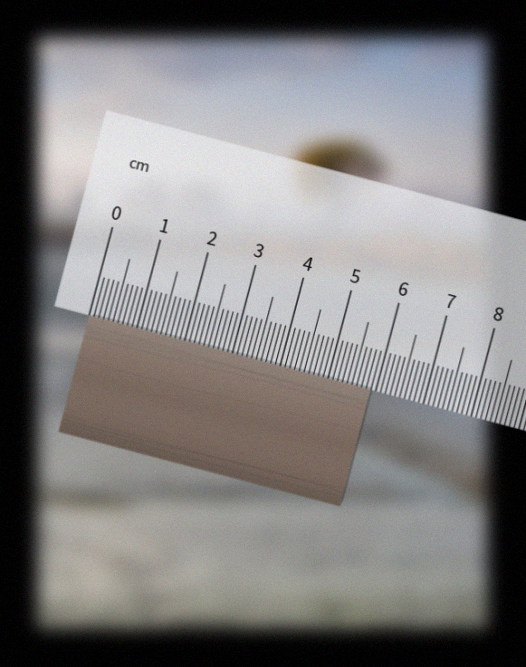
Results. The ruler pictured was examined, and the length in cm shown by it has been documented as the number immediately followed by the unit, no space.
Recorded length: 5.9cm
